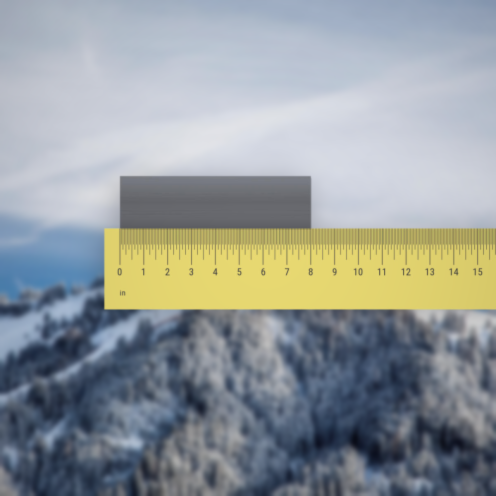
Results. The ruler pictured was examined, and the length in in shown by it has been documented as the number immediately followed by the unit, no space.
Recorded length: 8in
